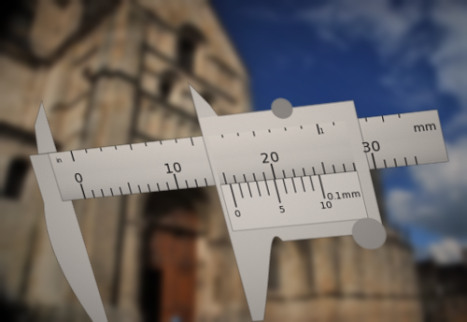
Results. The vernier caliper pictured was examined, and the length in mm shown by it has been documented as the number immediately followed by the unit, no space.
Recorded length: 15.4mm
